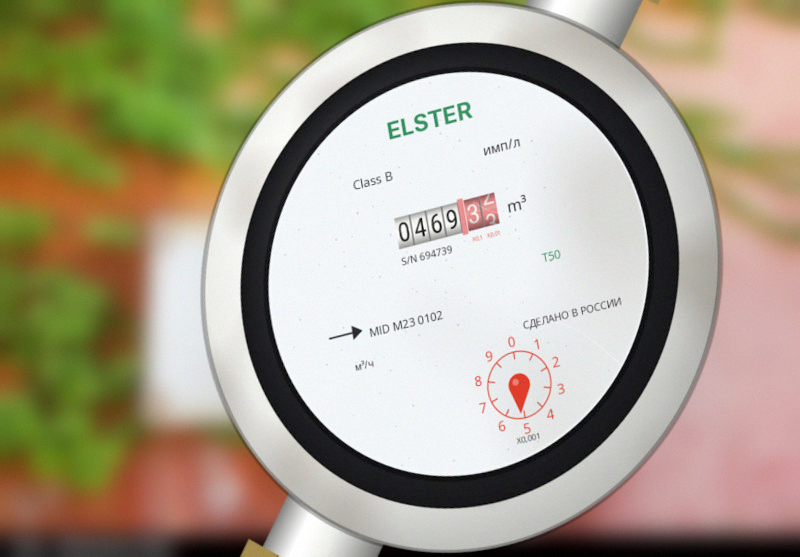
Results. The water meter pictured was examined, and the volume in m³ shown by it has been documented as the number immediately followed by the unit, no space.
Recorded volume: 469.325m³
